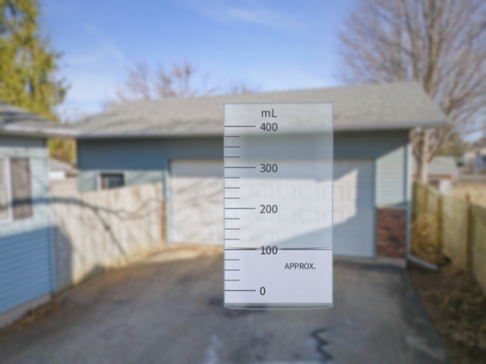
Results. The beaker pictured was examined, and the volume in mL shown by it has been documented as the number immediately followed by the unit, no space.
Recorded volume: 100mL
